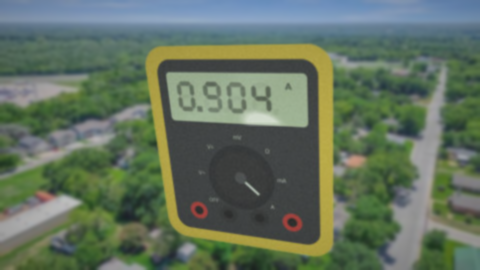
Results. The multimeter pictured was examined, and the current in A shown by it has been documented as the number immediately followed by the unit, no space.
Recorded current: 0.904A
